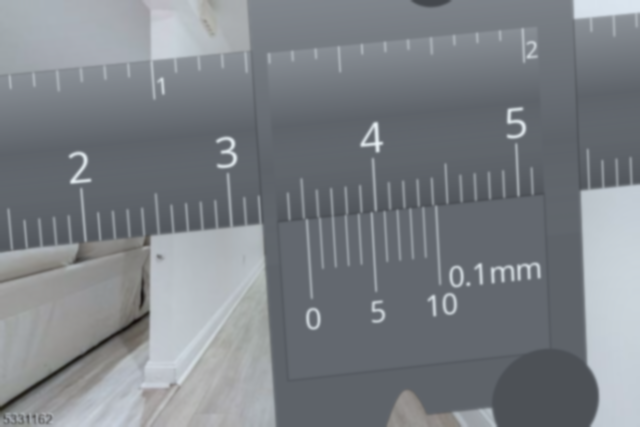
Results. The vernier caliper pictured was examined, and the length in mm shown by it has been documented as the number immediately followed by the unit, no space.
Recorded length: 35.2mm
